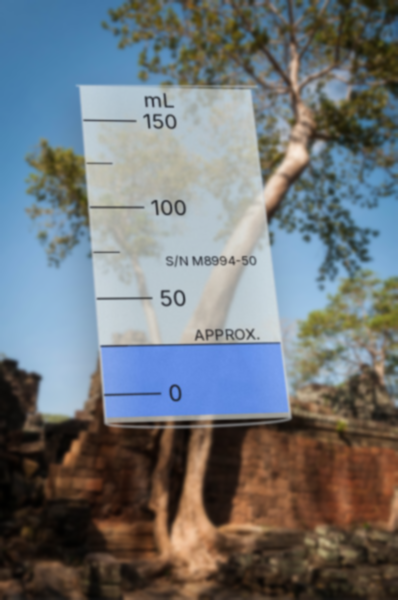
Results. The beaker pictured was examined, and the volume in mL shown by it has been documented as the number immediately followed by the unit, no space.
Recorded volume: 25mL
